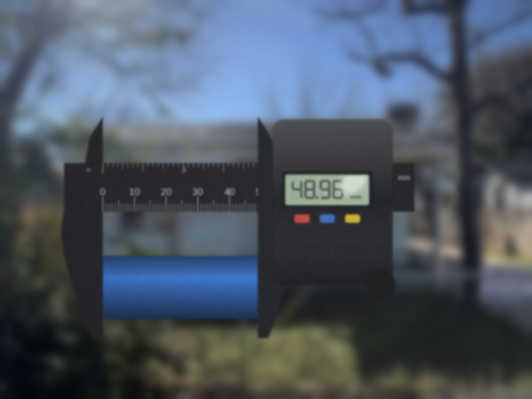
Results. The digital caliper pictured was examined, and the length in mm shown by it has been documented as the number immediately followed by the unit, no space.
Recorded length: 48.96mm
